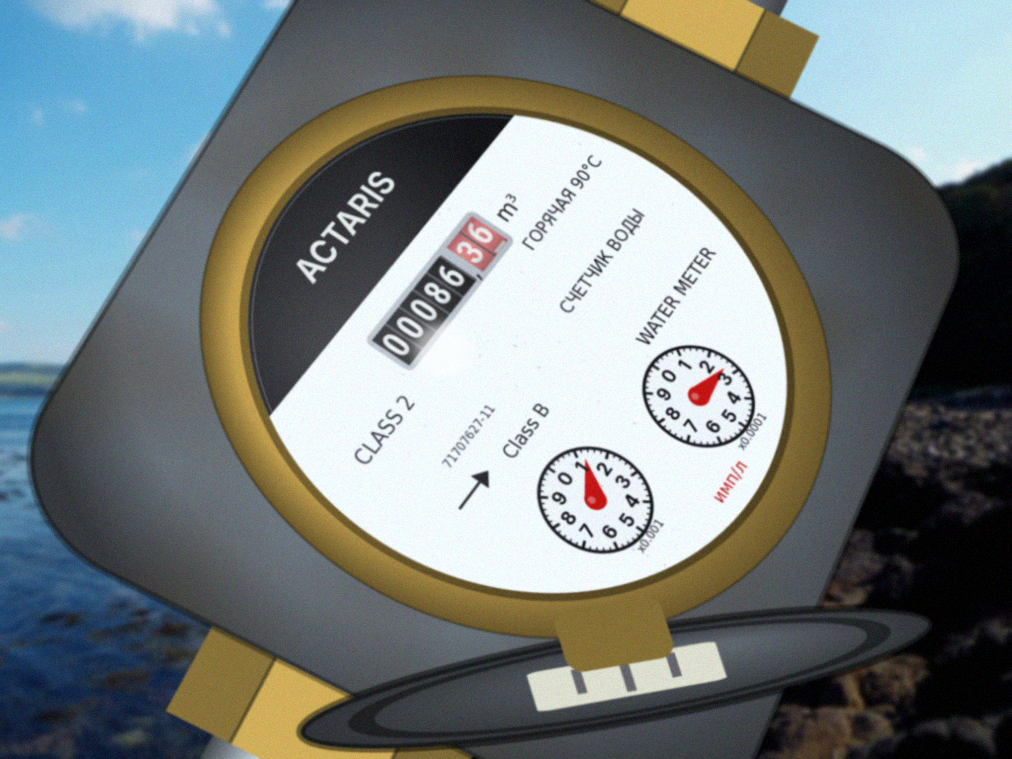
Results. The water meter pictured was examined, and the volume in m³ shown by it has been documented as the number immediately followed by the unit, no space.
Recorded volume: 86.3612m³
